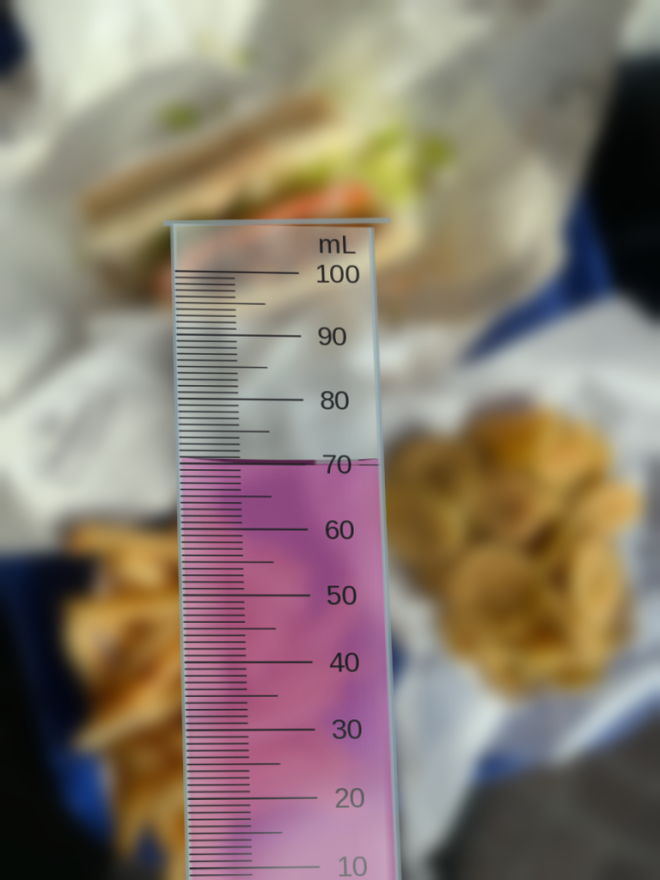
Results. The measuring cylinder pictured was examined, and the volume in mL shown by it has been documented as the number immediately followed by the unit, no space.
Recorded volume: 70mL
